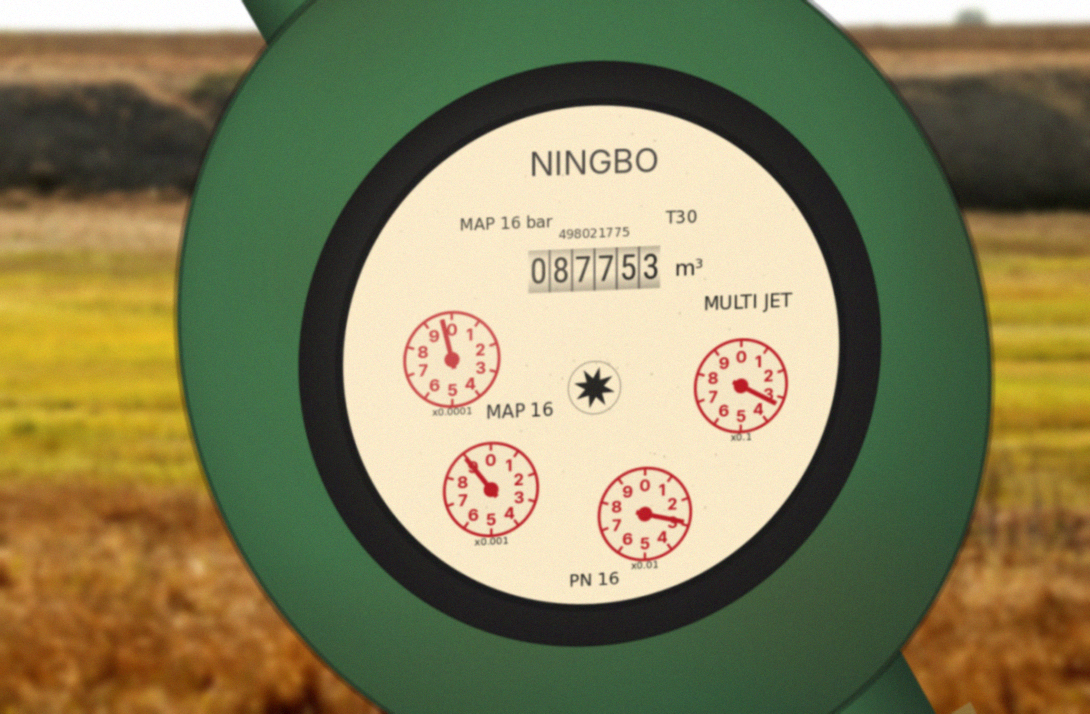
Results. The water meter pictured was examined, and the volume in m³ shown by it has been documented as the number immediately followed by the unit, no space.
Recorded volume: 87753.3289m³
